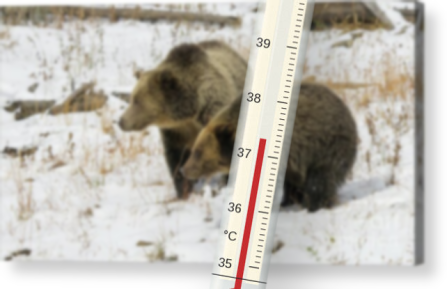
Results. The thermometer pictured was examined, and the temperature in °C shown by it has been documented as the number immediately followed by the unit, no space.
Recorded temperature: 37.3°C
